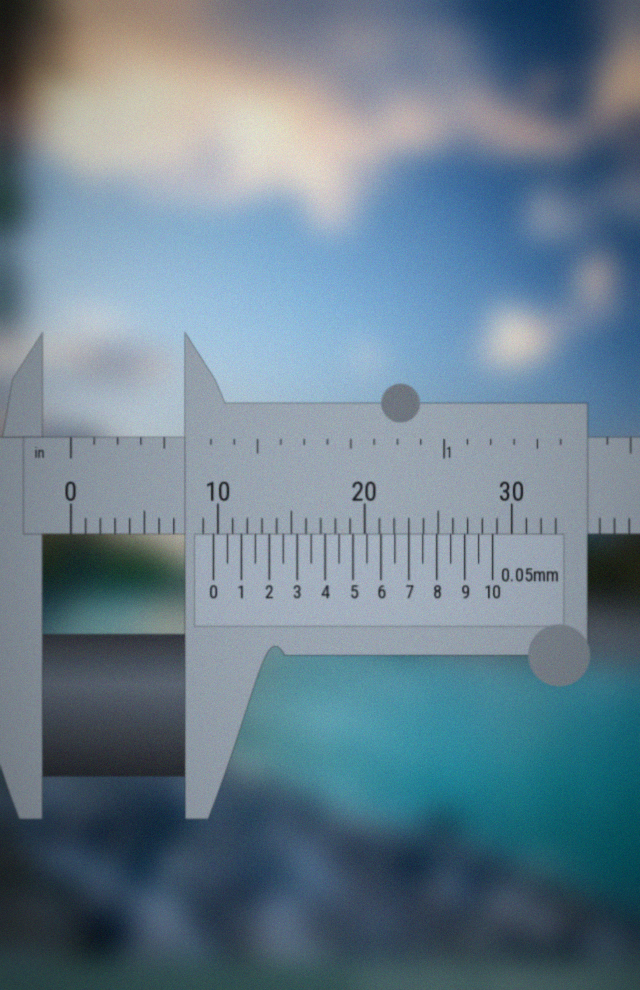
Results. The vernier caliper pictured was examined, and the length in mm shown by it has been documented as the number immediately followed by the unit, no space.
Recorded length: 9.7mm
